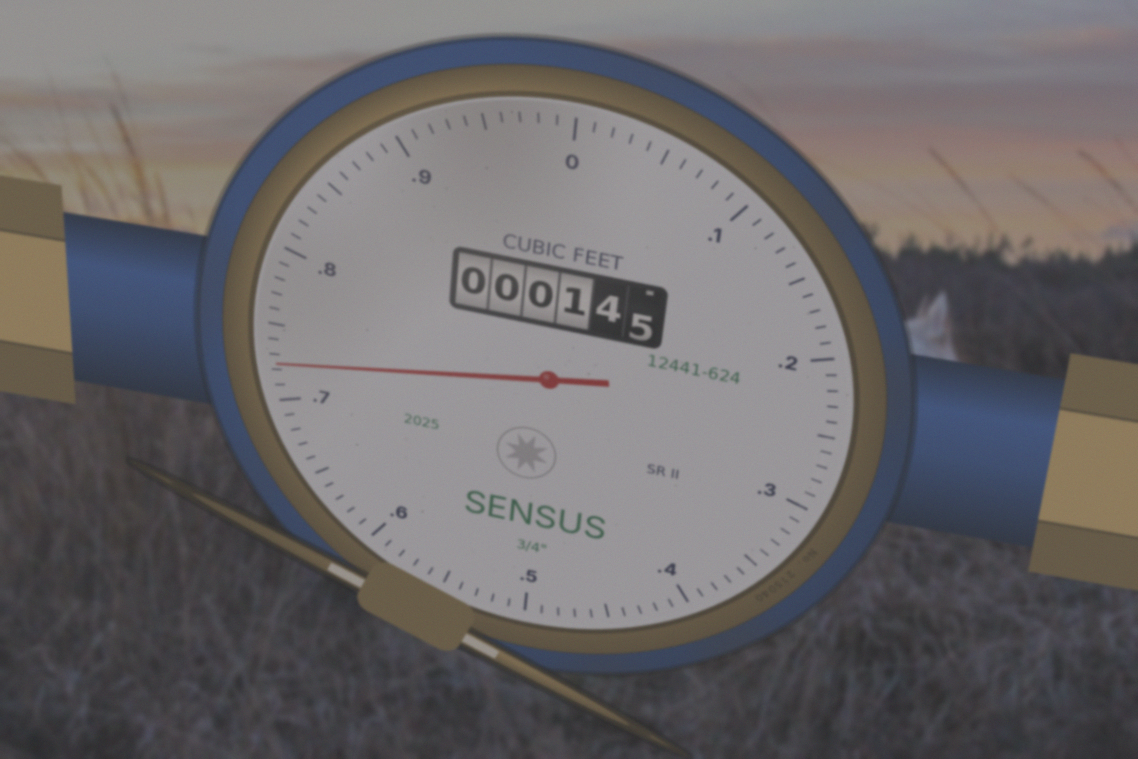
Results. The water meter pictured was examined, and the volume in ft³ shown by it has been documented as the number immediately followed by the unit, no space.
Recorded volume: 144.72ft³
